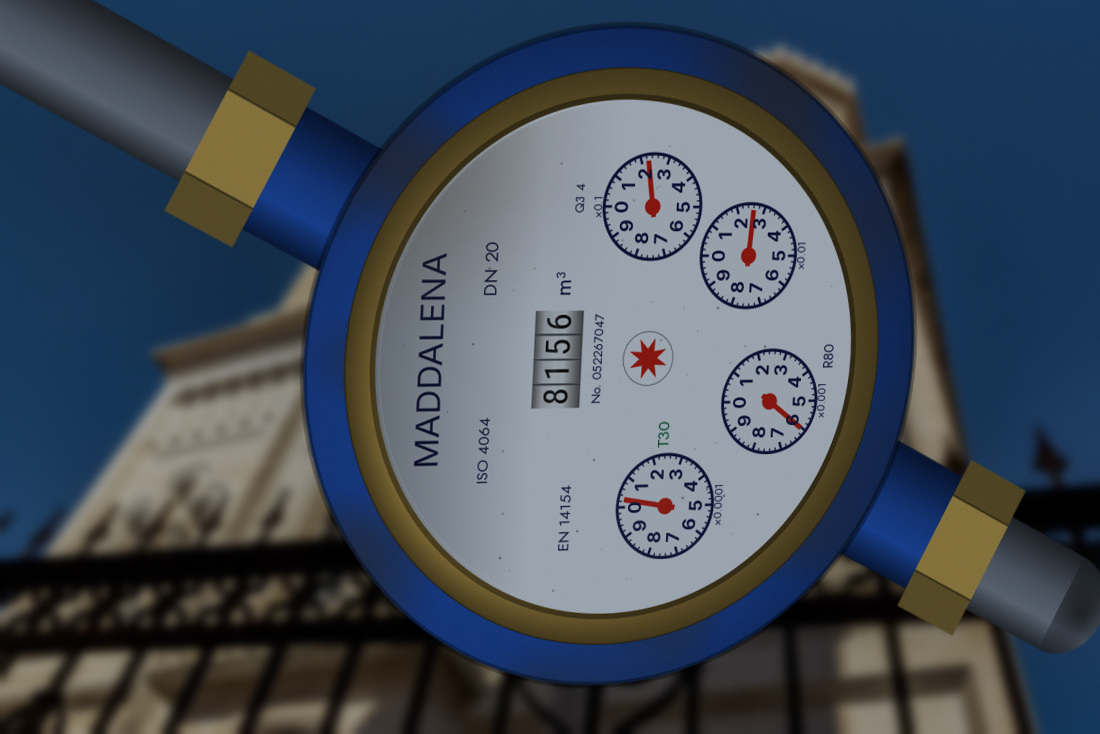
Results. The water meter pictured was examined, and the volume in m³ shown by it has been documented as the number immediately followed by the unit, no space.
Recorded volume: 8156.2260m³
